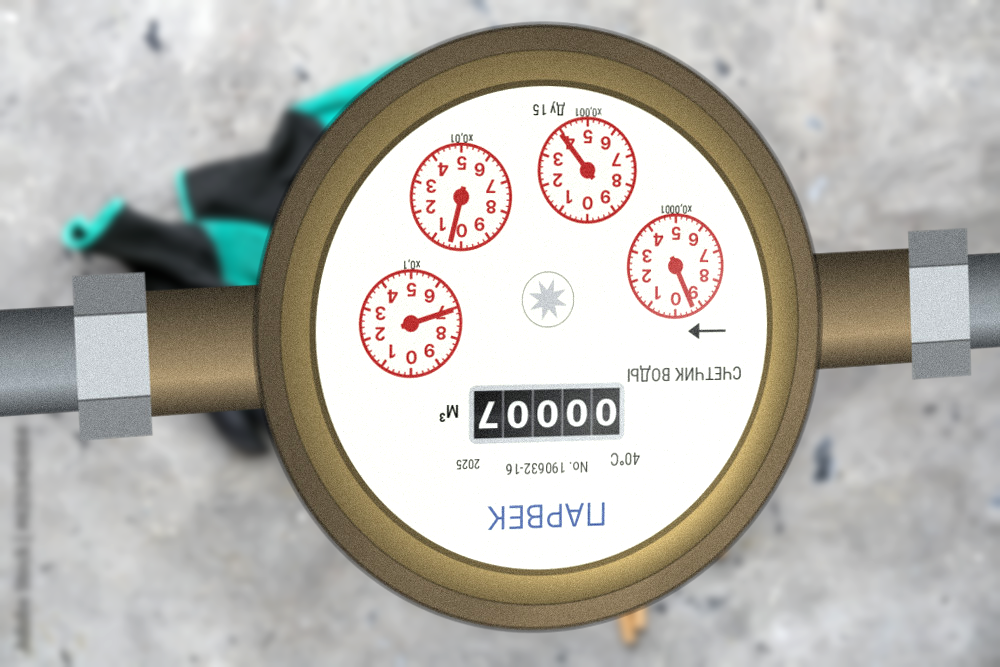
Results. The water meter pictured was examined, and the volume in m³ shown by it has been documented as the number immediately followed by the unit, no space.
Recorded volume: 7.7039m³
